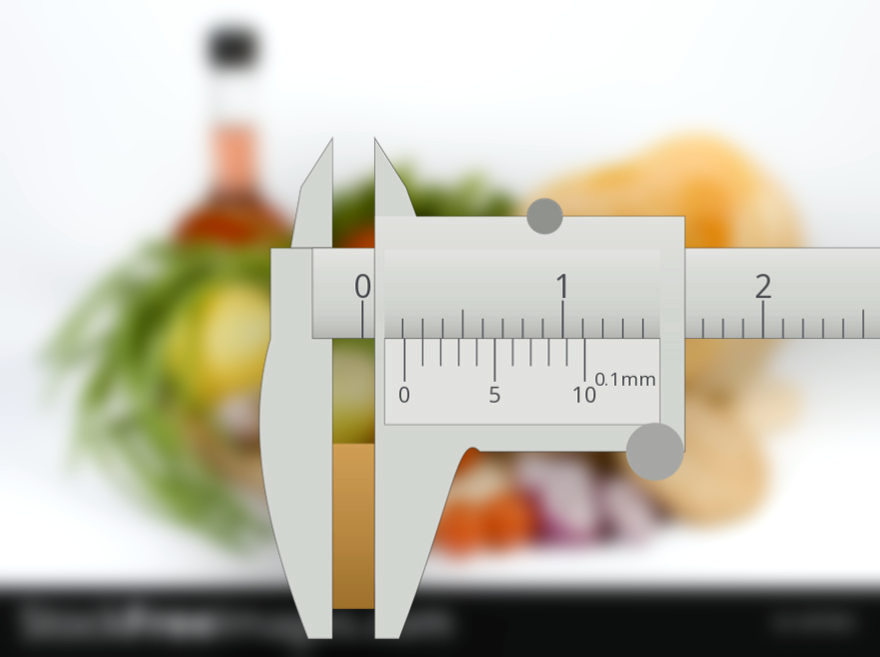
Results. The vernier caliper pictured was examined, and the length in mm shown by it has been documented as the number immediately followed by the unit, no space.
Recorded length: 2.1mm
